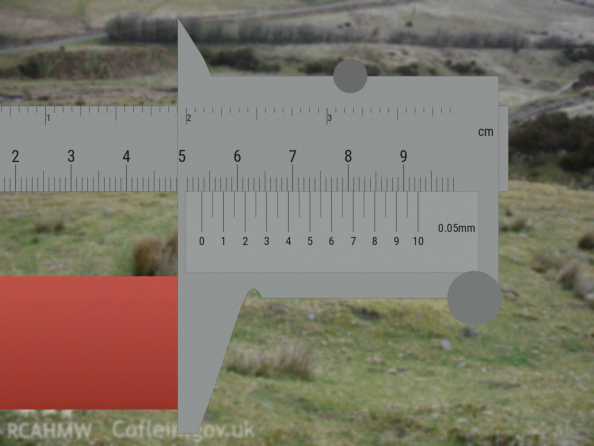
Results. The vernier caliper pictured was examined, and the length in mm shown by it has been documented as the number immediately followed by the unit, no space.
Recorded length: 53.6mm
